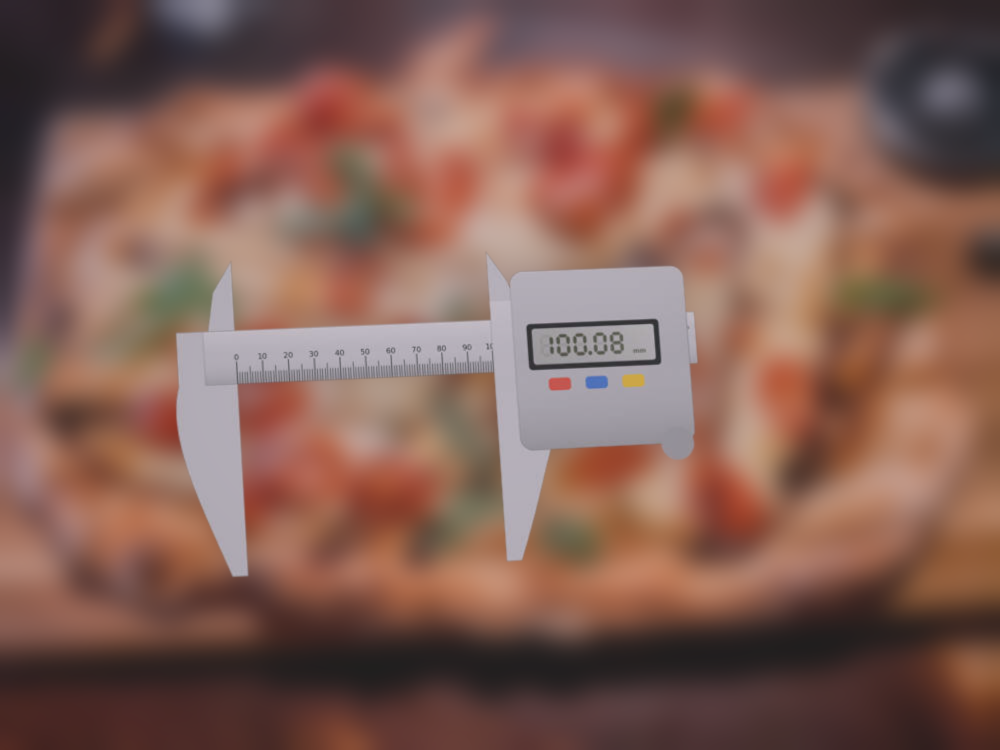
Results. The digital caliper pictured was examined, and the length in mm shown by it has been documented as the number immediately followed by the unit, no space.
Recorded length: 100.08mm
